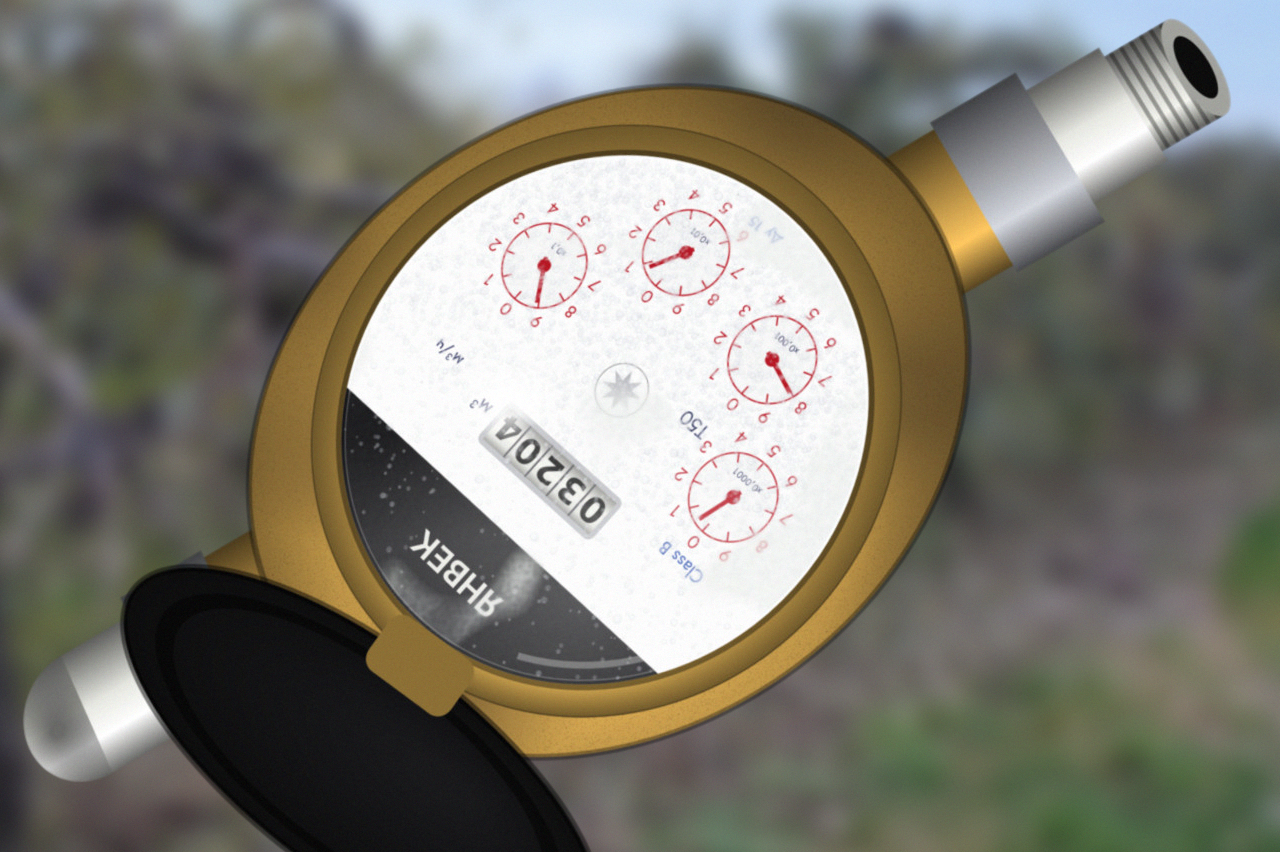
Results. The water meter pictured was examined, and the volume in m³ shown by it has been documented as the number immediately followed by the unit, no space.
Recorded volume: 3203.9080m³
